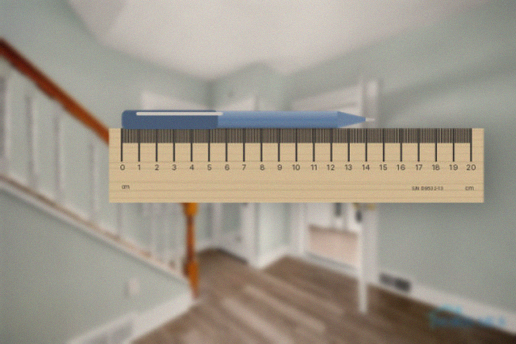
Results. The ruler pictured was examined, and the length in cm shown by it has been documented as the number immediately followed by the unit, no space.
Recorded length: 14.5cm
